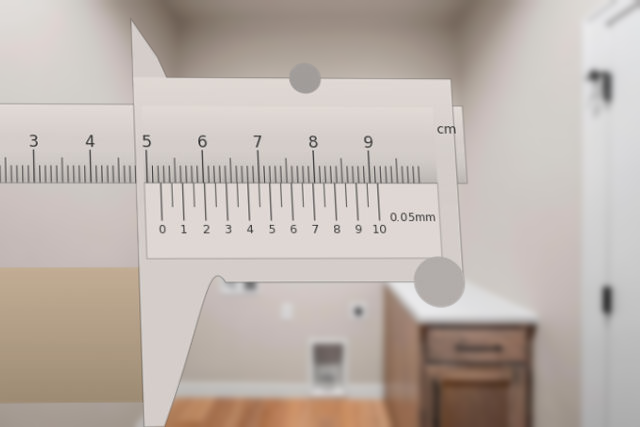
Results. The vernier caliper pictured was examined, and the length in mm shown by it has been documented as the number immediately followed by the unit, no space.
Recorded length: 52.4mm
